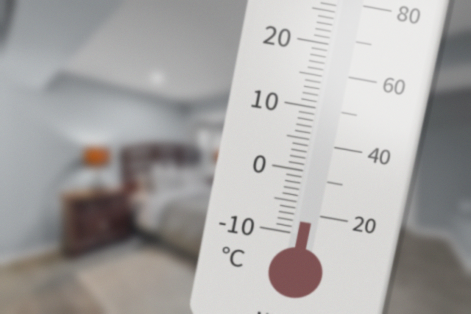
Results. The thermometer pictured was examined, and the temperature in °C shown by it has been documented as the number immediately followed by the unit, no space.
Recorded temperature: -8°C
